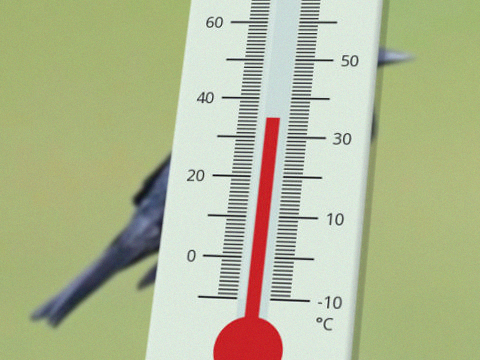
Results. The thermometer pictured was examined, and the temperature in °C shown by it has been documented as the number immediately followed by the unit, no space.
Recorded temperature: 35°C
